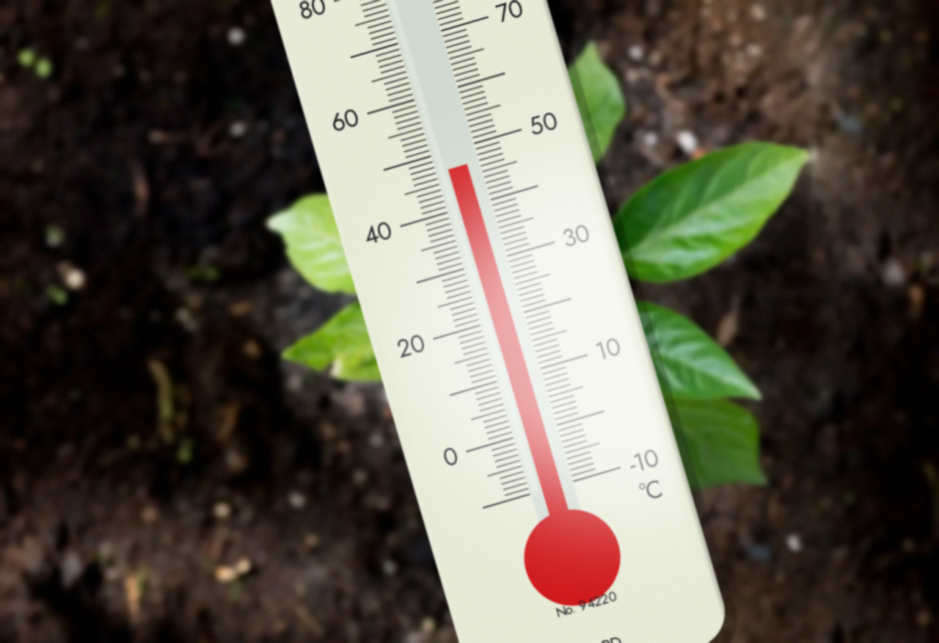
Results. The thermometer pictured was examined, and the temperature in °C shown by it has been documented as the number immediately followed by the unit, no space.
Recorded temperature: 47°C
